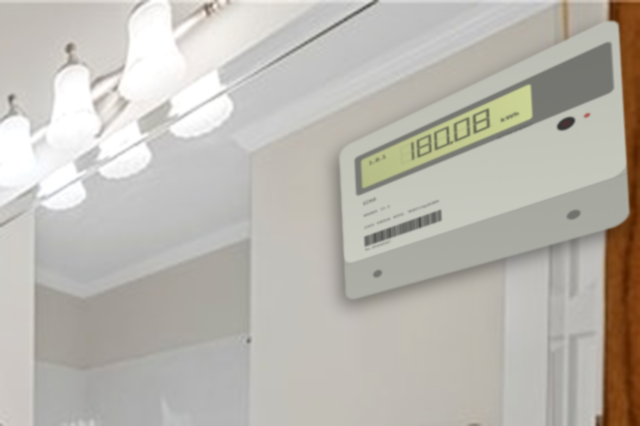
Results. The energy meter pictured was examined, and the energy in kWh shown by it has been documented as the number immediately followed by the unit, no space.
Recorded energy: 180.08kWh
